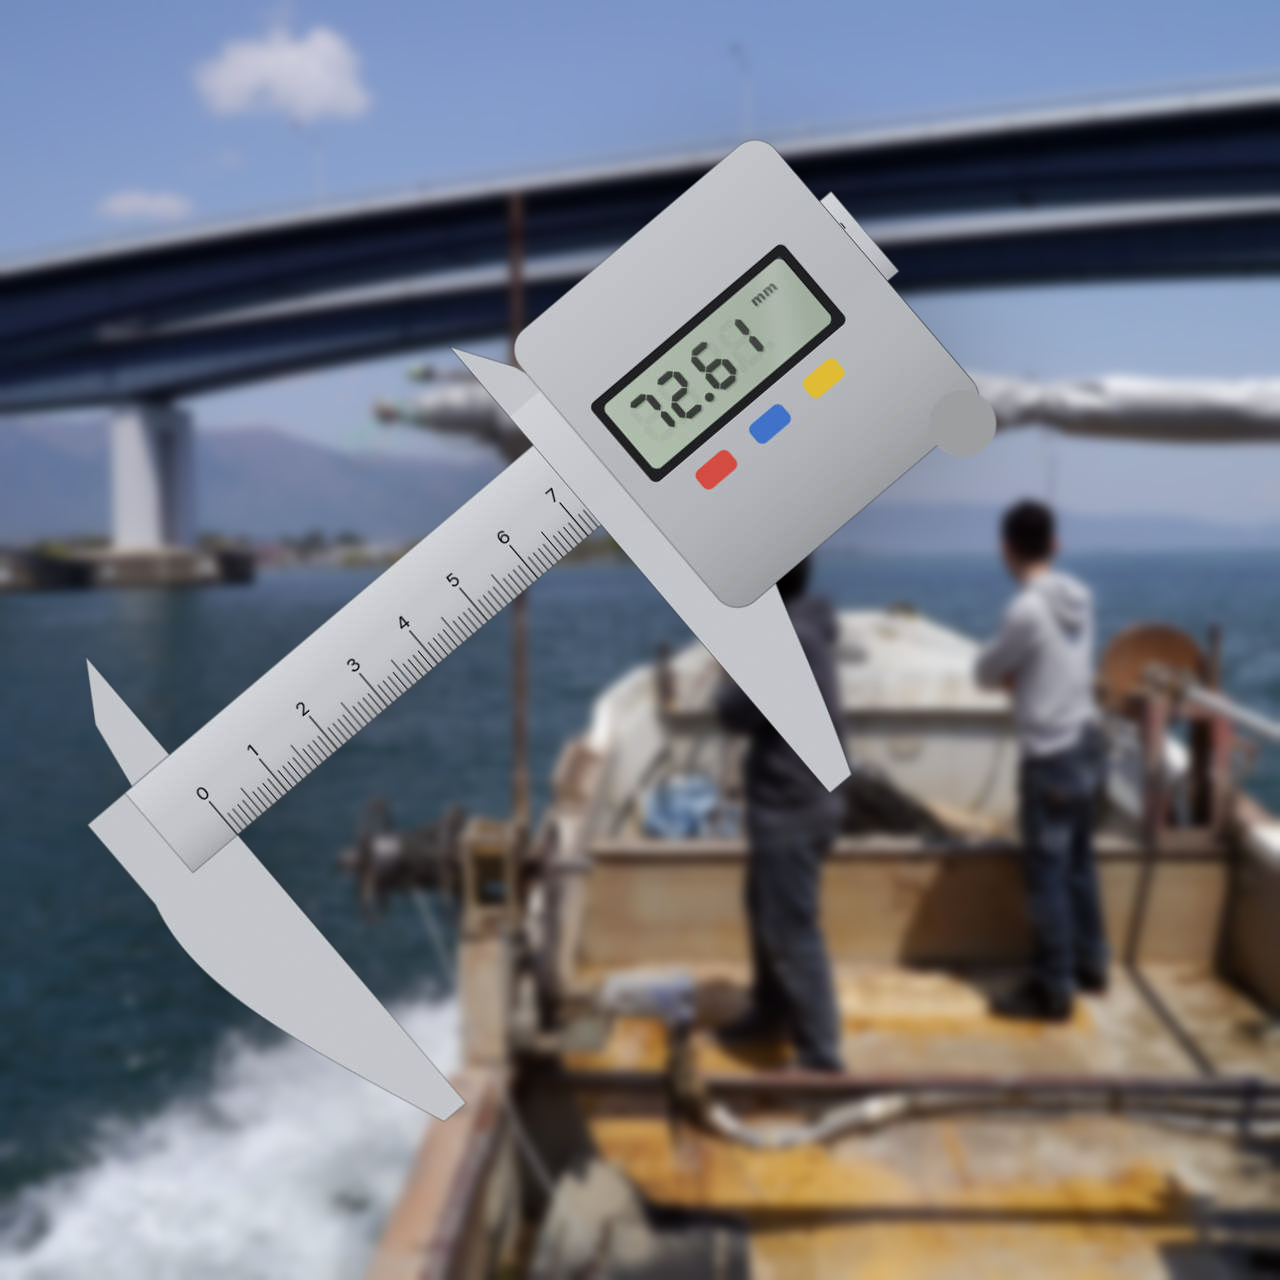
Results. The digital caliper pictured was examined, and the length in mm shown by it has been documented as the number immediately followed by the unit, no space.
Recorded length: 72.61mm
